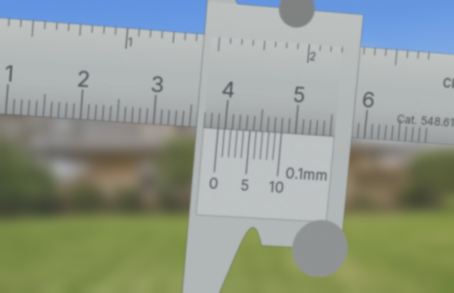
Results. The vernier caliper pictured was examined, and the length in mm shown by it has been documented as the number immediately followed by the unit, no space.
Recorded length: 39.0mm
